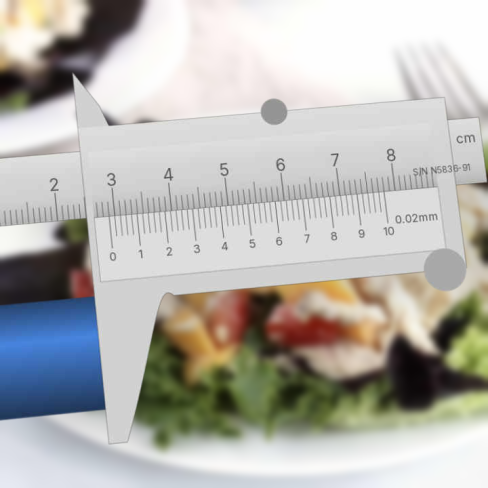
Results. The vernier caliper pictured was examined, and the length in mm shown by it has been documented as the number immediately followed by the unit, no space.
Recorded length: 29.0mm
